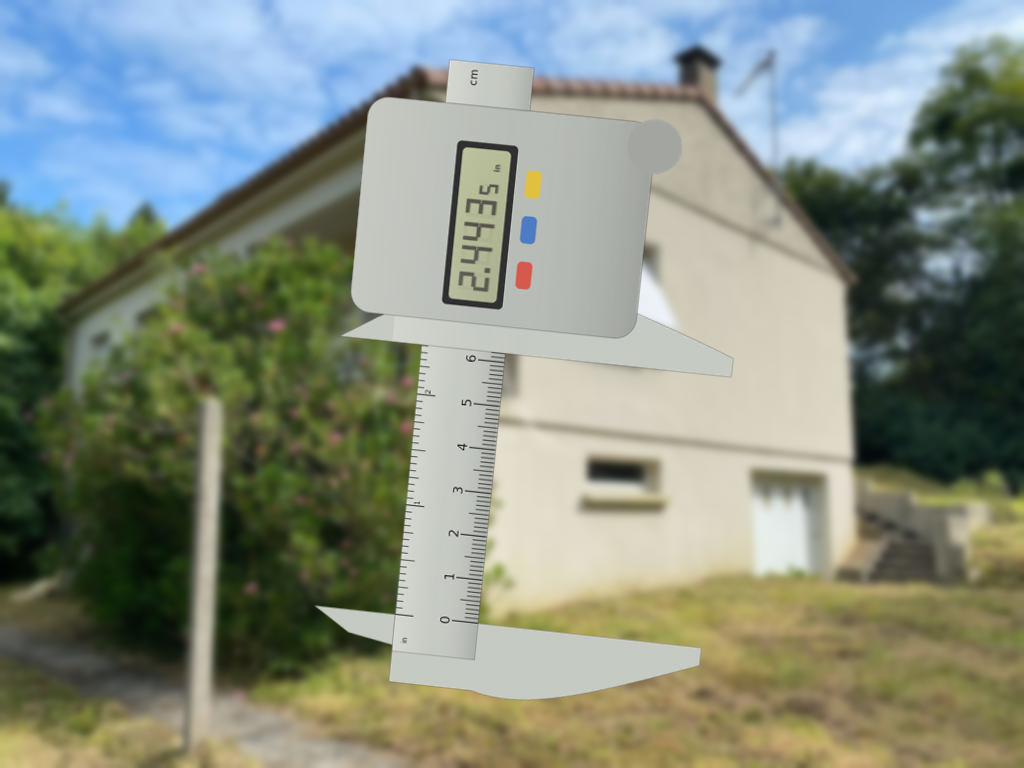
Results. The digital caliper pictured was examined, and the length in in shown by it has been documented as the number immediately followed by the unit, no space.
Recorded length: 2.4435in
